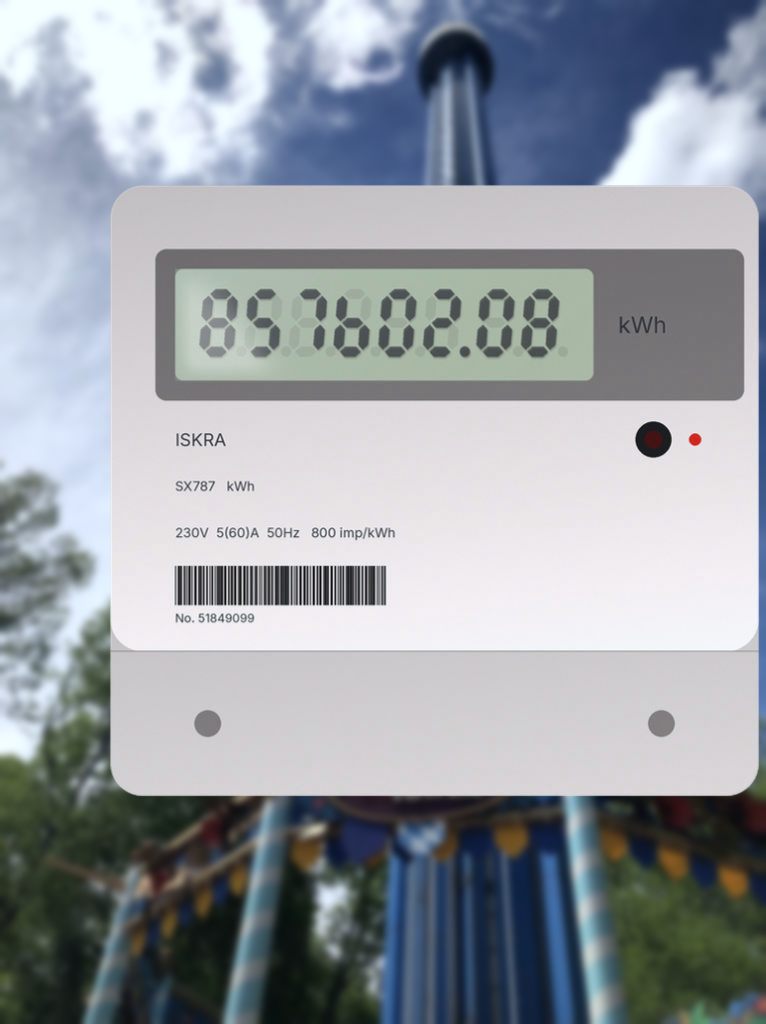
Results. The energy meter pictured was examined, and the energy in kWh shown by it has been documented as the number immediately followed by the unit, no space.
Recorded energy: 857602.08kWh
